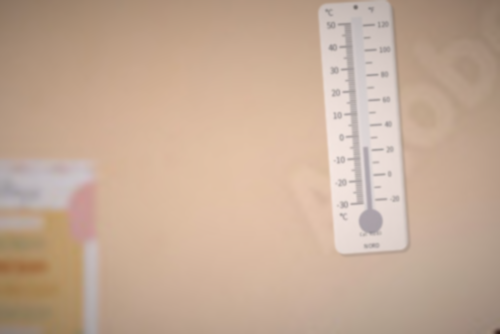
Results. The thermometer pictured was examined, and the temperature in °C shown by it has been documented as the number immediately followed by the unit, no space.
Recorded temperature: -5°C
